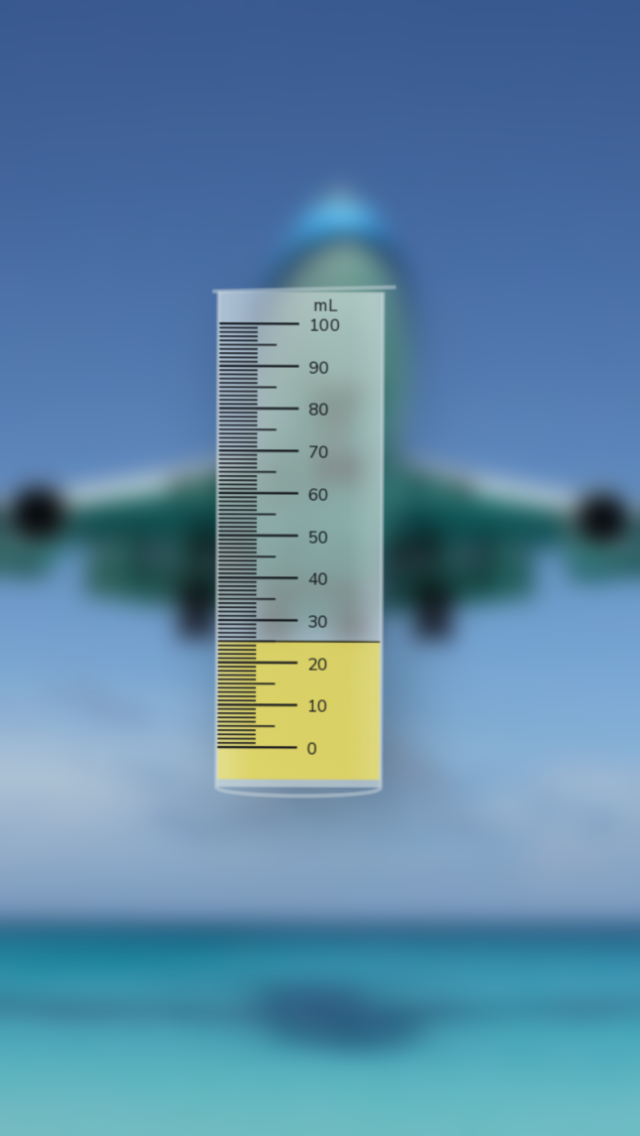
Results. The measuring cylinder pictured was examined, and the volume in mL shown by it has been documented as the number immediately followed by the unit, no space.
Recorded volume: 25mL
